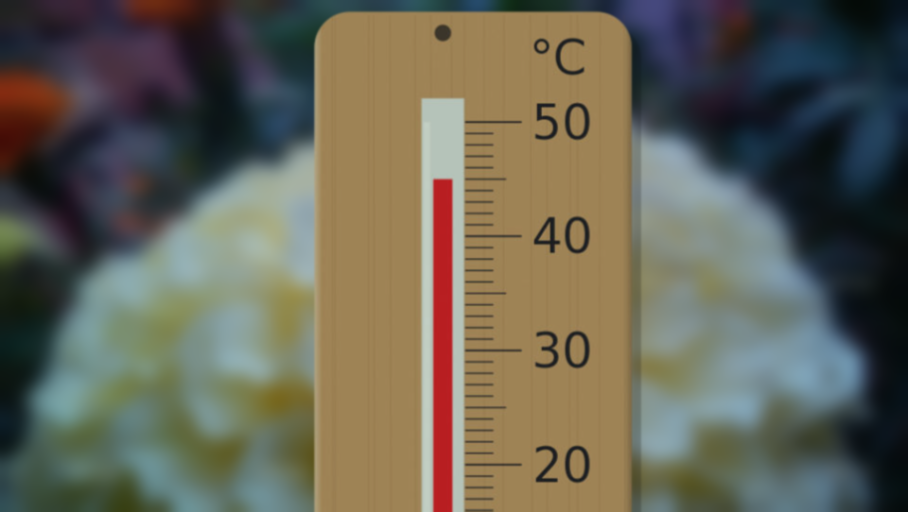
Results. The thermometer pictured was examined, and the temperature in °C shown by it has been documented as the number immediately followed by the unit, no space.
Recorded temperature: 45°C
